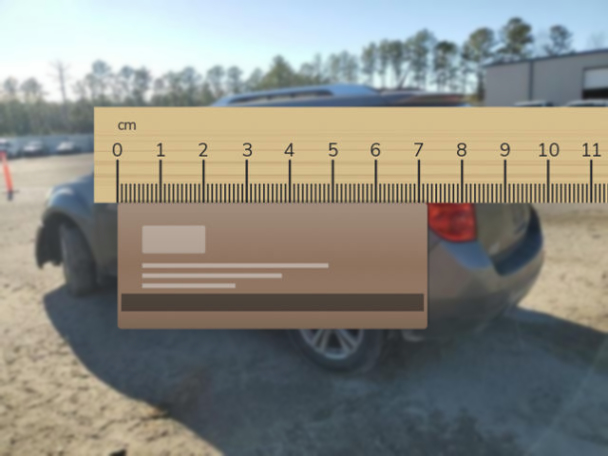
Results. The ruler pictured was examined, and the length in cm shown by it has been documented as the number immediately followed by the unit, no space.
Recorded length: 7.2cm
